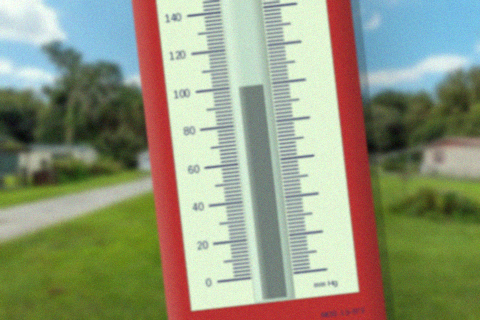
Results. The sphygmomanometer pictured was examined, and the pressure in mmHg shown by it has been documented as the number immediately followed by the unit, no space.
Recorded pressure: 100mmHg
